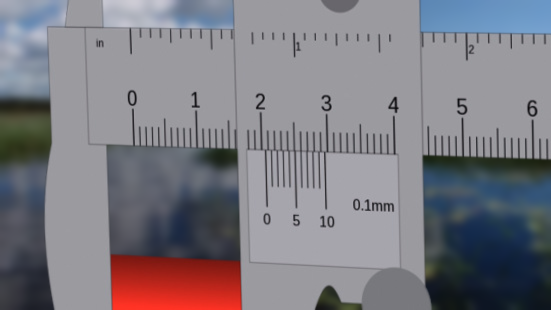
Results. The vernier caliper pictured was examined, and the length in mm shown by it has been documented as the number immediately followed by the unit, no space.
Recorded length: 20.6mm
